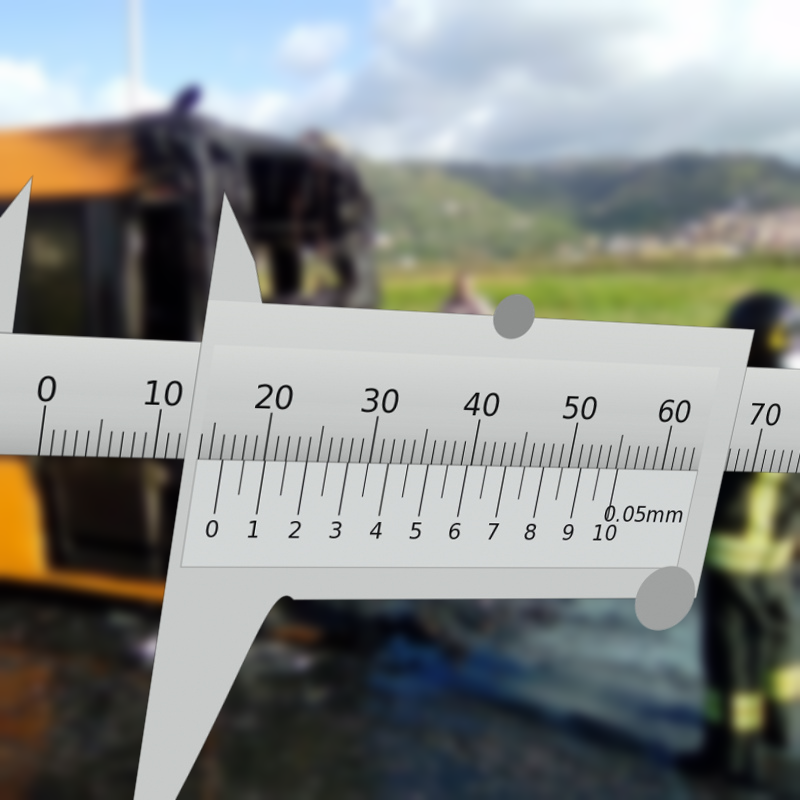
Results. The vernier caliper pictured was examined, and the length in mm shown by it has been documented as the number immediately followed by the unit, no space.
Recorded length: 16.2mm
